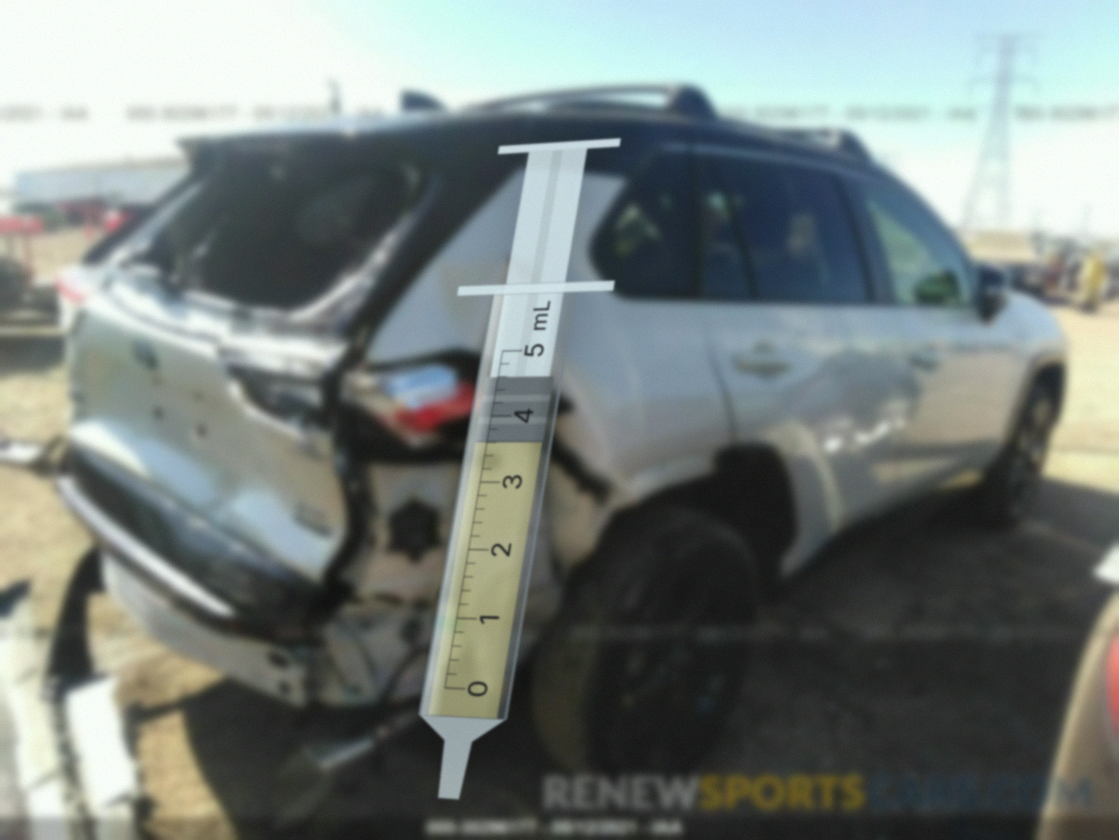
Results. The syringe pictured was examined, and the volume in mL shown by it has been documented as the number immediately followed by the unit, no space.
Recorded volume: 3.6mL
